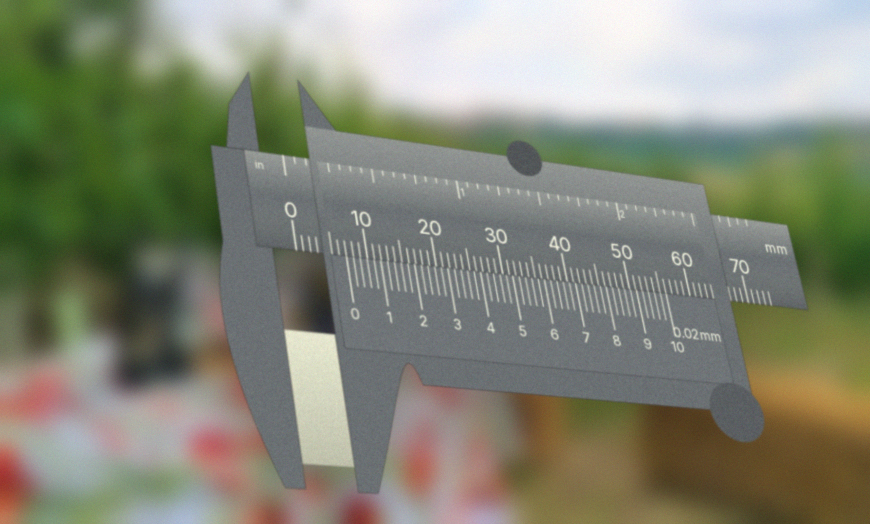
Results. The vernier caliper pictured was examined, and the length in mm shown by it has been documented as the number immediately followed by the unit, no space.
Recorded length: 7.0mm
